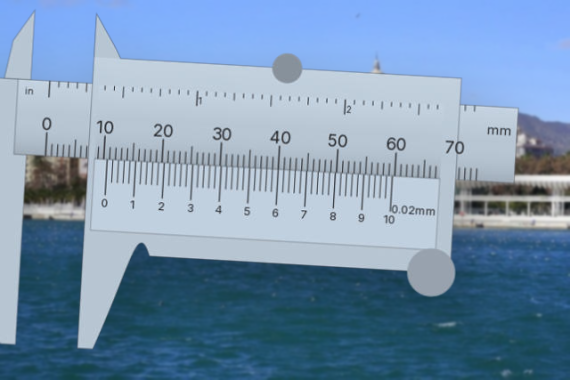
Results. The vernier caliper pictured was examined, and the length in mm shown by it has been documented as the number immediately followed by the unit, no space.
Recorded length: 10.6mm
